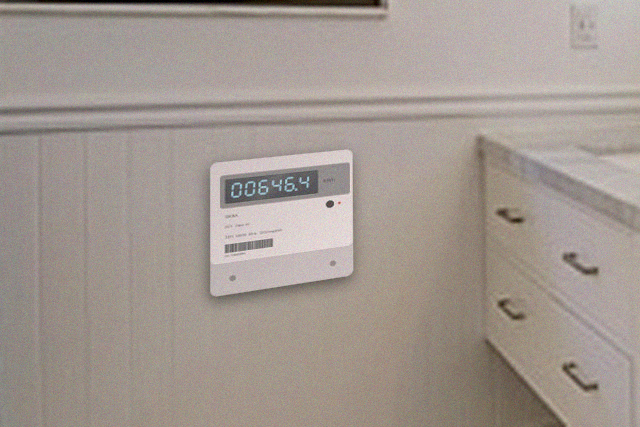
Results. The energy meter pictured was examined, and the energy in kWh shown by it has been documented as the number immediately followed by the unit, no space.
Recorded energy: 646.4kWh
